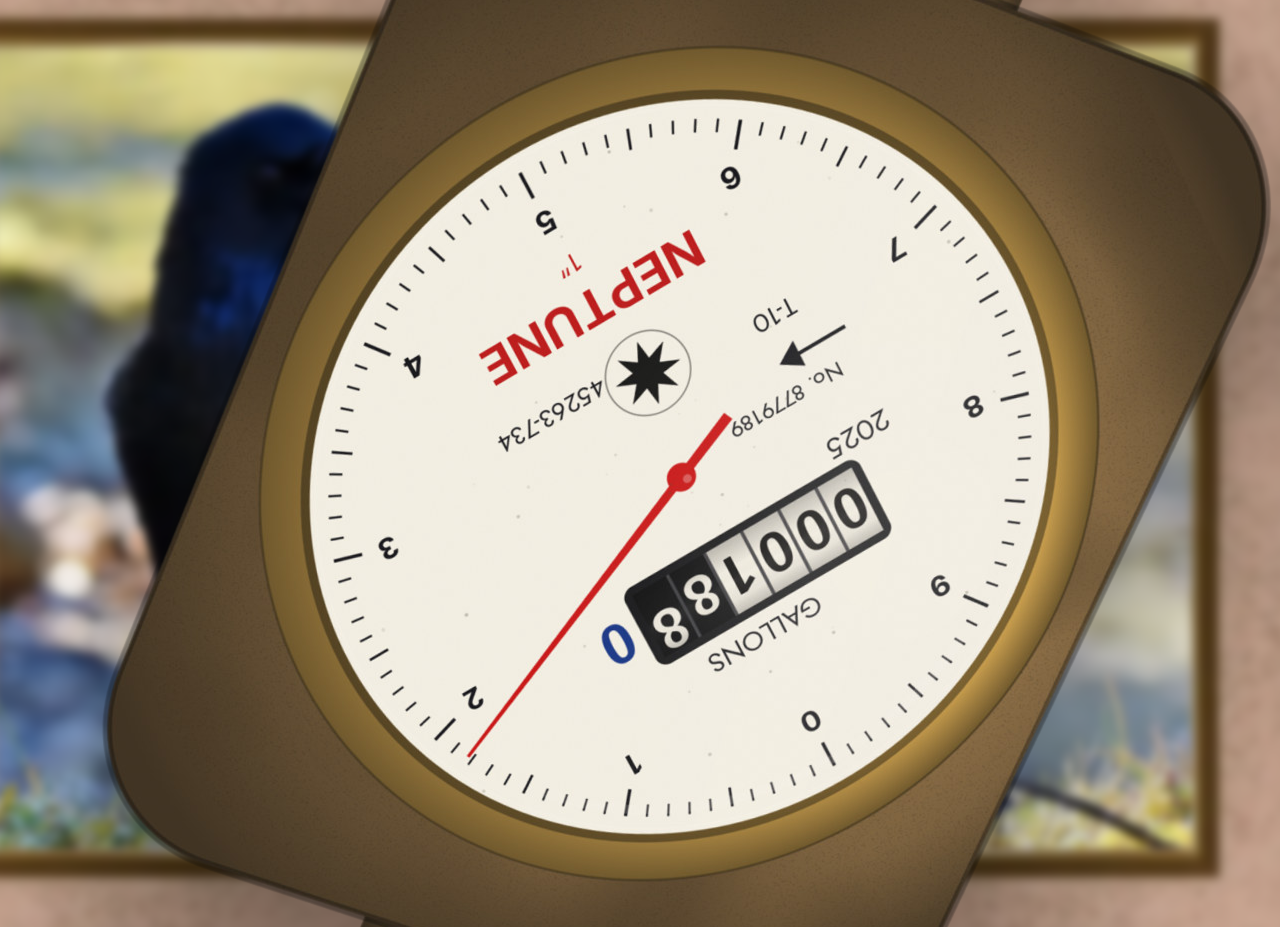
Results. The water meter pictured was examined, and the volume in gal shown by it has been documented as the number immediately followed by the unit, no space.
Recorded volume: 1881.8gal
